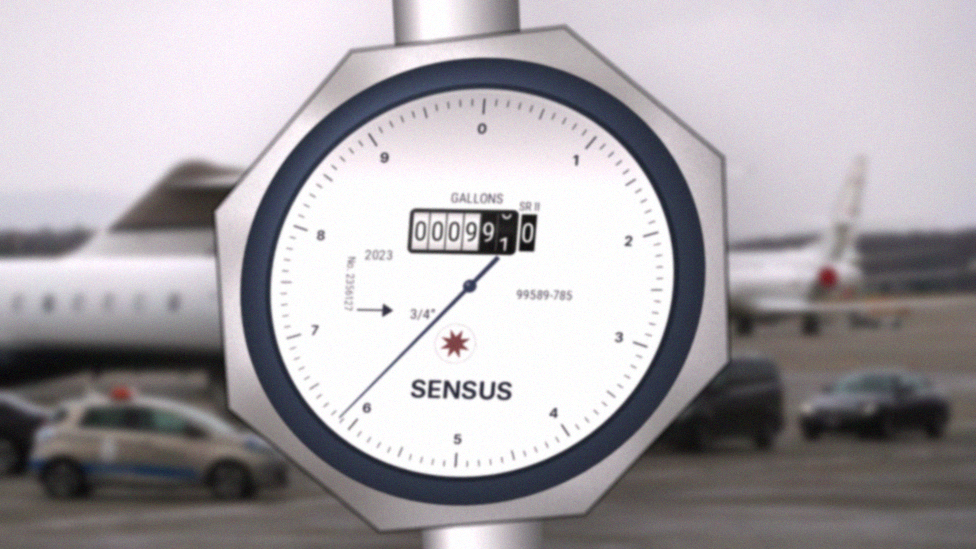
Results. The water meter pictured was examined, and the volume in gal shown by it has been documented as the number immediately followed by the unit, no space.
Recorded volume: 9906.1gal
